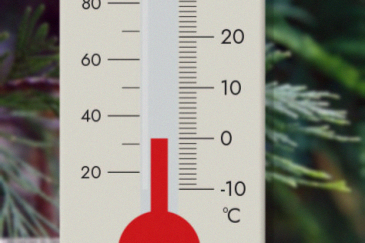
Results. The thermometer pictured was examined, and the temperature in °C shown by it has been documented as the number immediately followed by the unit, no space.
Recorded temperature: 0°C
